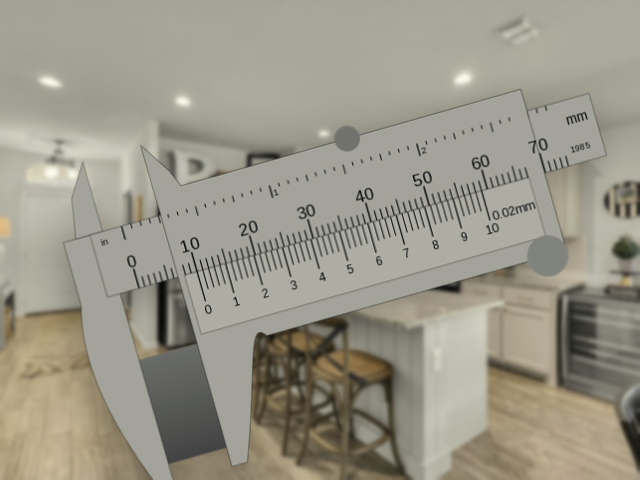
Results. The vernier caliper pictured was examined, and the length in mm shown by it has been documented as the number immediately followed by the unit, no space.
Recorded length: 10.0mm
